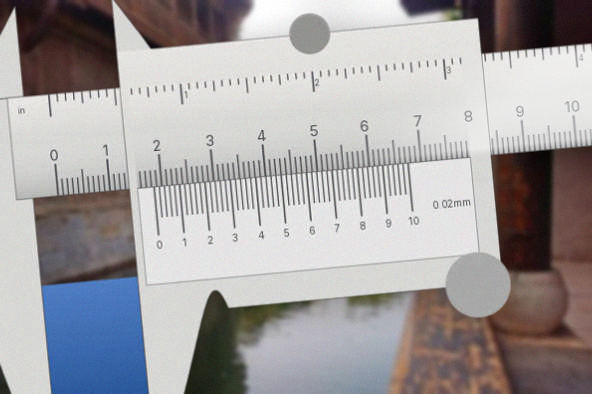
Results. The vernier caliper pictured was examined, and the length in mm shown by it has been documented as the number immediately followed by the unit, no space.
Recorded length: 18.5mm
